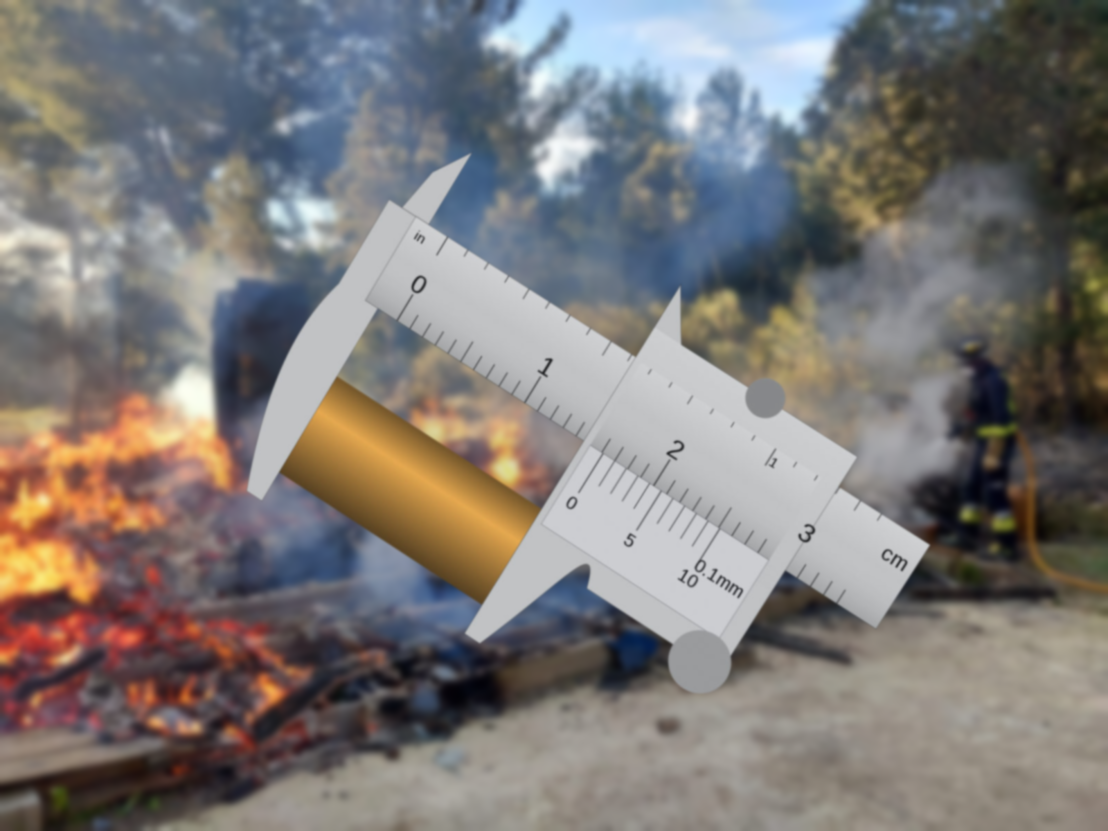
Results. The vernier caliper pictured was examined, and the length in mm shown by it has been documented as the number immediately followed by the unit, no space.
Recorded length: 16.1mm
